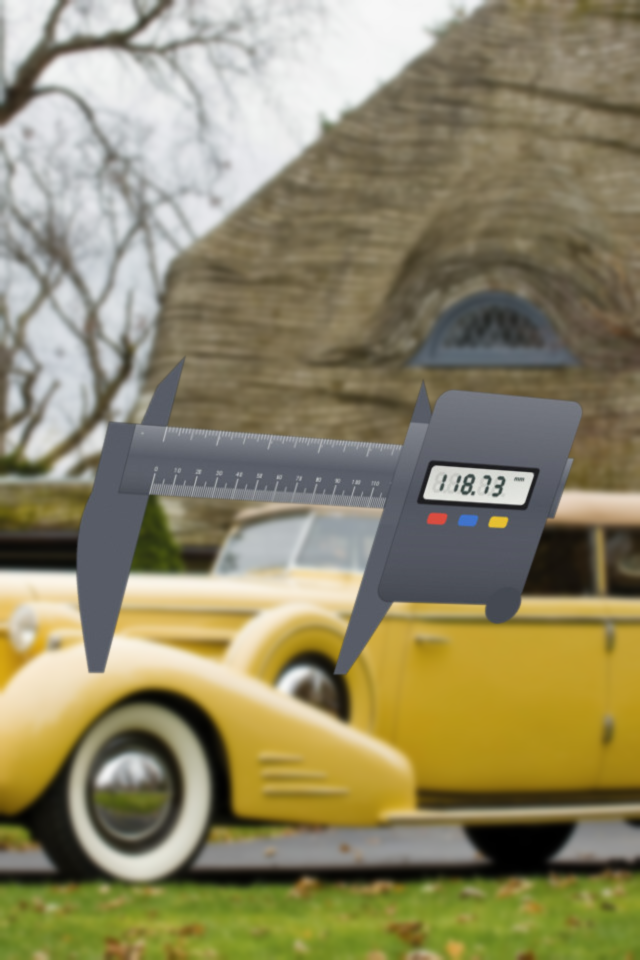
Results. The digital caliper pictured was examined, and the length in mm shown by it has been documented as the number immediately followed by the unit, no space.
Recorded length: 118.73mm
